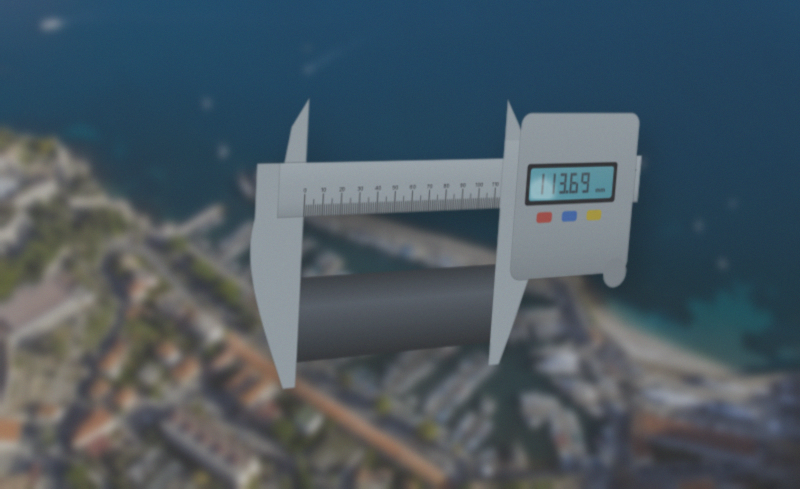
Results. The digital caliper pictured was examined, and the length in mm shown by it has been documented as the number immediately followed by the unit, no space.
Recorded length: 113.69mm
